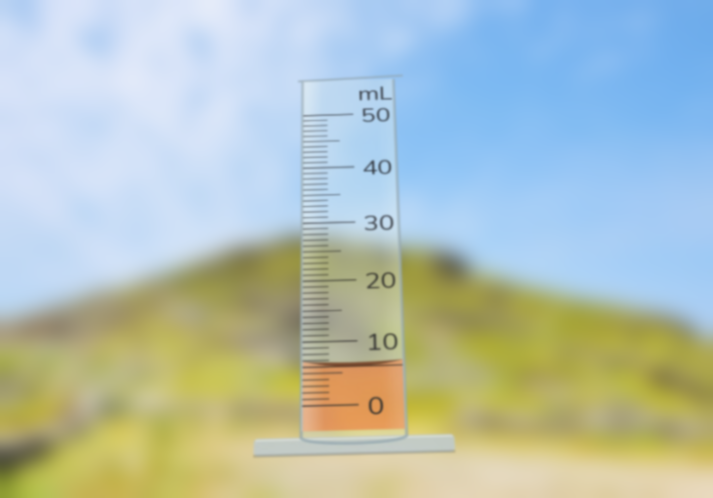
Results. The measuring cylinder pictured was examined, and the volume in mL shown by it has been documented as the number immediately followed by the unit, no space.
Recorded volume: 6mL
